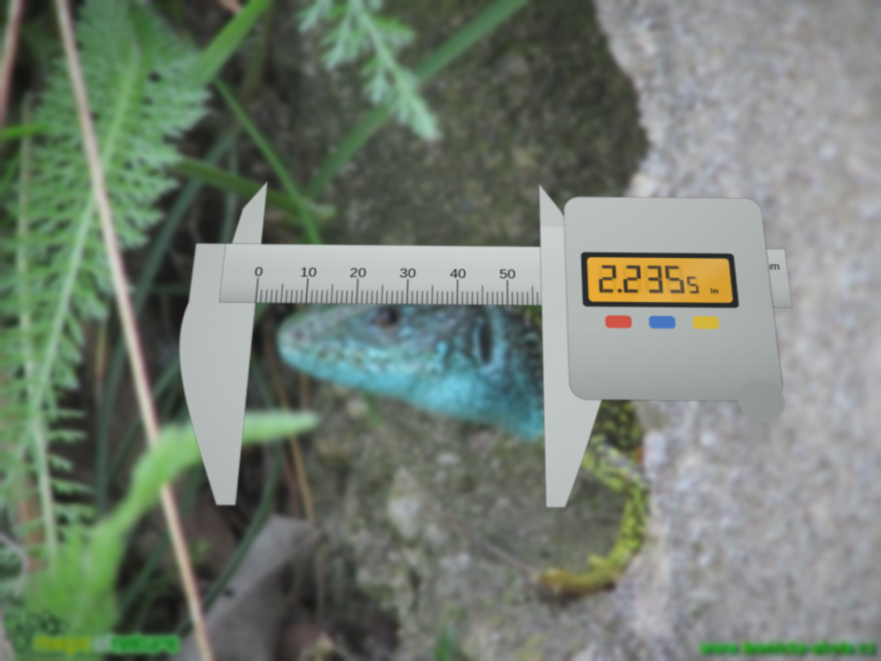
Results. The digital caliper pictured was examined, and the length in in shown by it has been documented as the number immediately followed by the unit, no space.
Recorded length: 2.2355in
